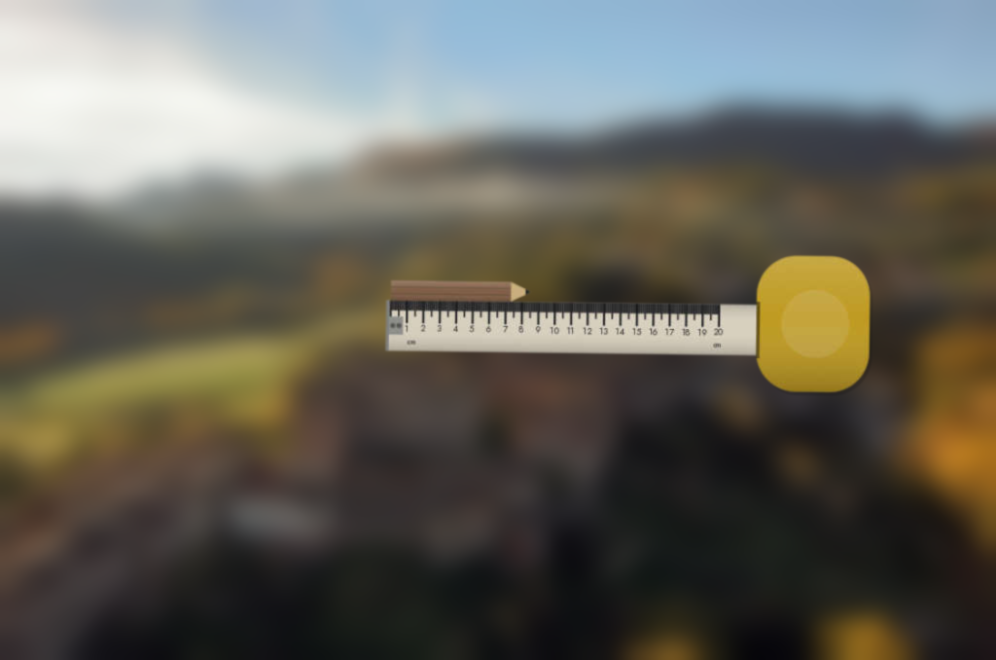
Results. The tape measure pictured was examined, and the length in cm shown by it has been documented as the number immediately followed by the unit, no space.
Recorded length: 8.5cm
